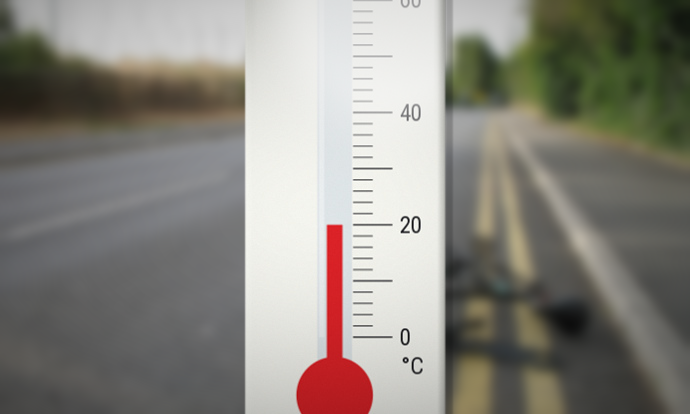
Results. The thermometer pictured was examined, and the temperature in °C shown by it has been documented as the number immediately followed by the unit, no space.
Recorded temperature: 20°C
